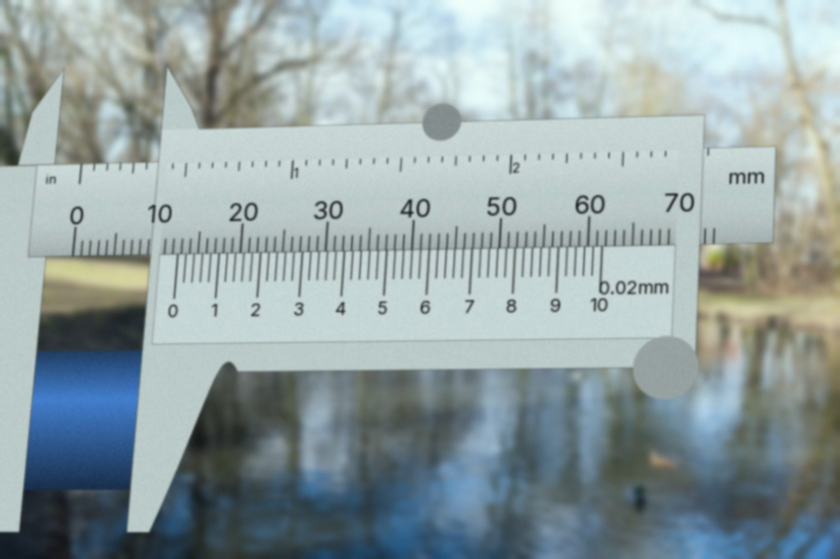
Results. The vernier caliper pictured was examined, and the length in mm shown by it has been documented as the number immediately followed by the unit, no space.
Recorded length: 12.6mm
